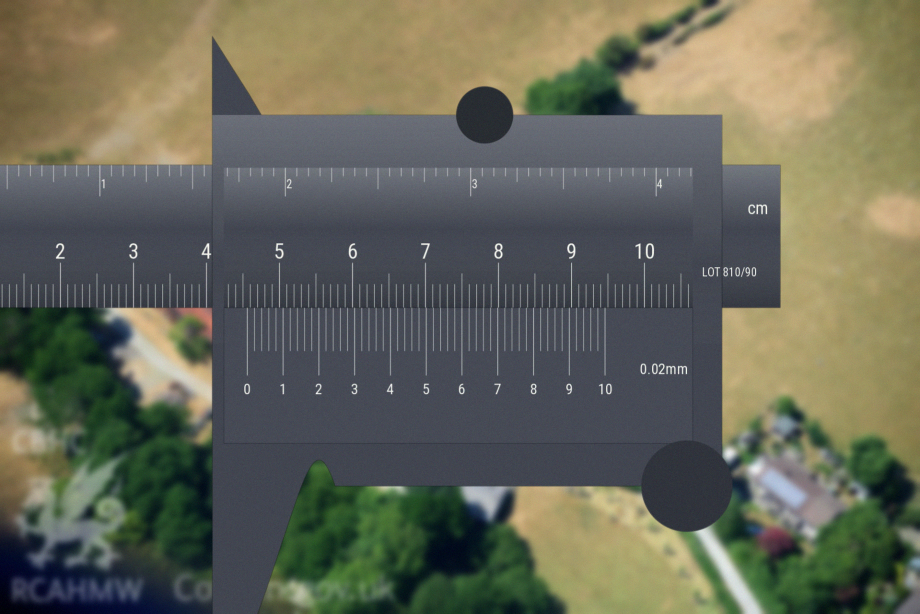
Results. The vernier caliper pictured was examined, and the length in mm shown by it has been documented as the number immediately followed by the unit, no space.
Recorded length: 45.6mm
